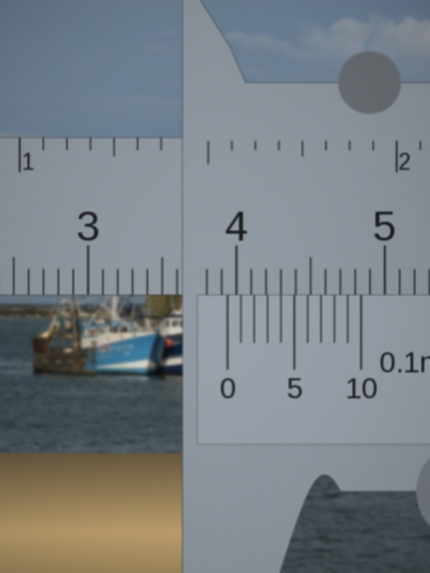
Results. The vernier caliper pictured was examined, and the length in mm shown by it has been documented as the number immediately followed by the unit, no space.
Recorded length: 39.4mm
